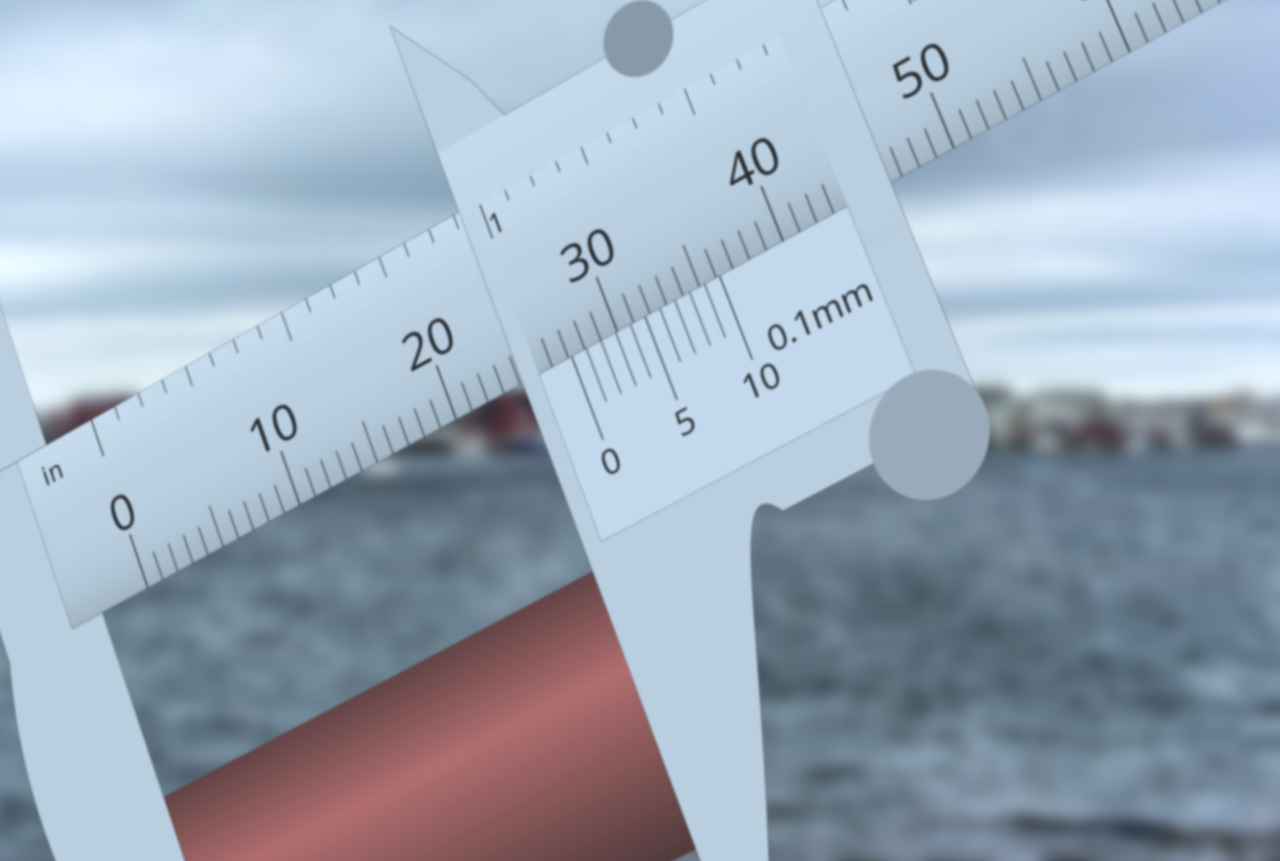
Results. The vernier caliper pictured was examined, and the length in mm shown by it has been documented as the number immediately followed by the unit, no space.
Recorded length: 27.2mm
